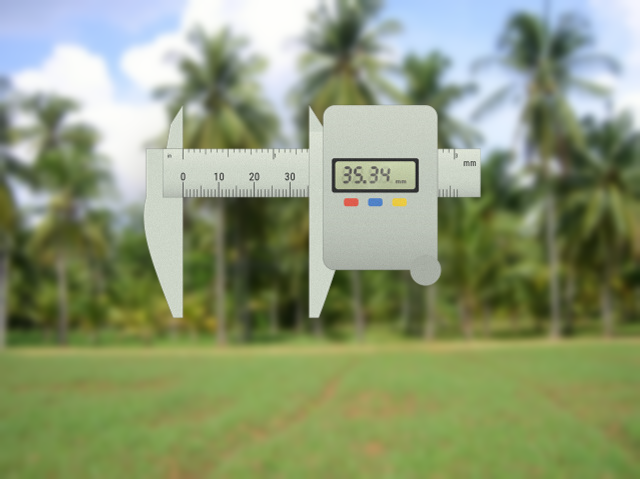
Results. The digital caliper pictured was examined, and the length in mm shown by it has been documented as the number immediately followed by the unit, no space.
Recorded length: 35.34mm
